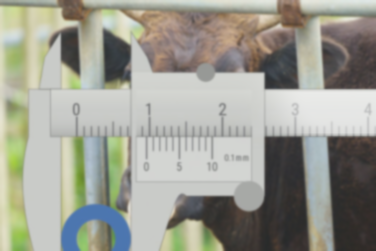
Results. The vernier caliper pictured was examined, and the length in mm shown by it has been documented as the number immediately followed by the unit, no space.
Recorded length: 9.6mm
